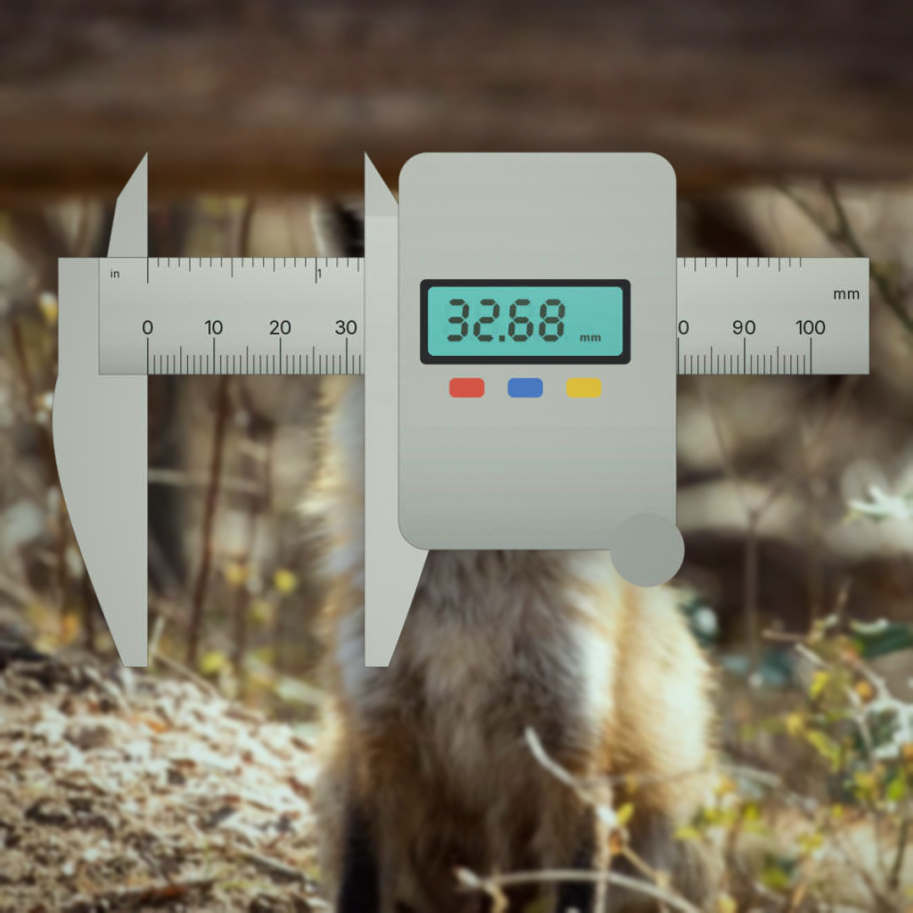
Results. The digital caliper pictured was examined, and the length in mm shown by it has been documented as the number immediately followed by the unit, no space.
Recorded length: 32.68mm
